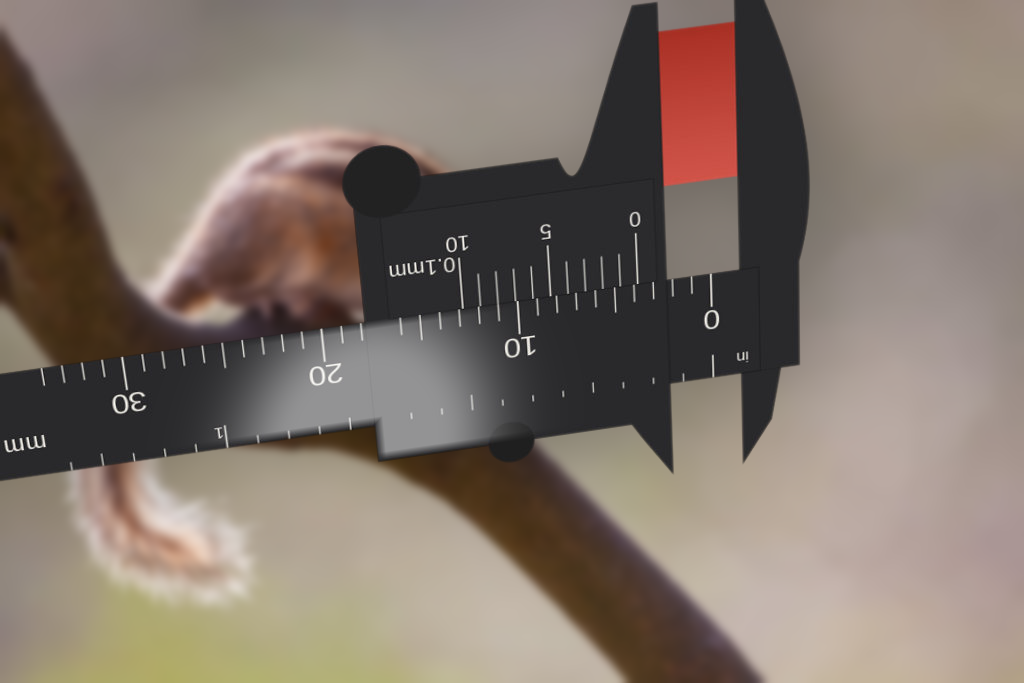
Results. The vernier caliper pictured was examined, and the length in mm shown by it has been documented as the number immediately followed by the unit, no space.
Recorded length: 3.8mm
